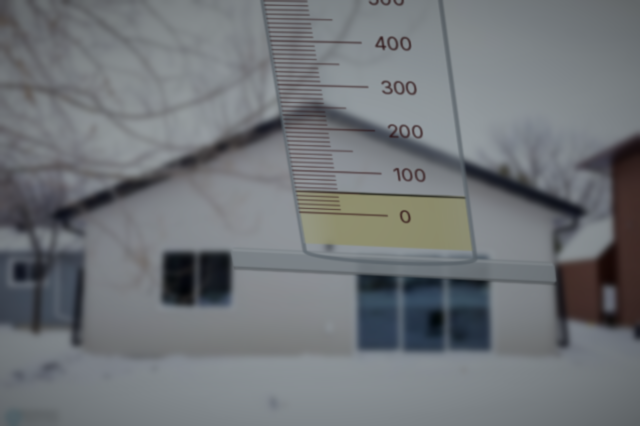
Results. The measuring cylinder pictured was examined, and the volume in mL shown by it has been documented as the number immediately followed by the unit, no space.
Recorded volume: 50mL
